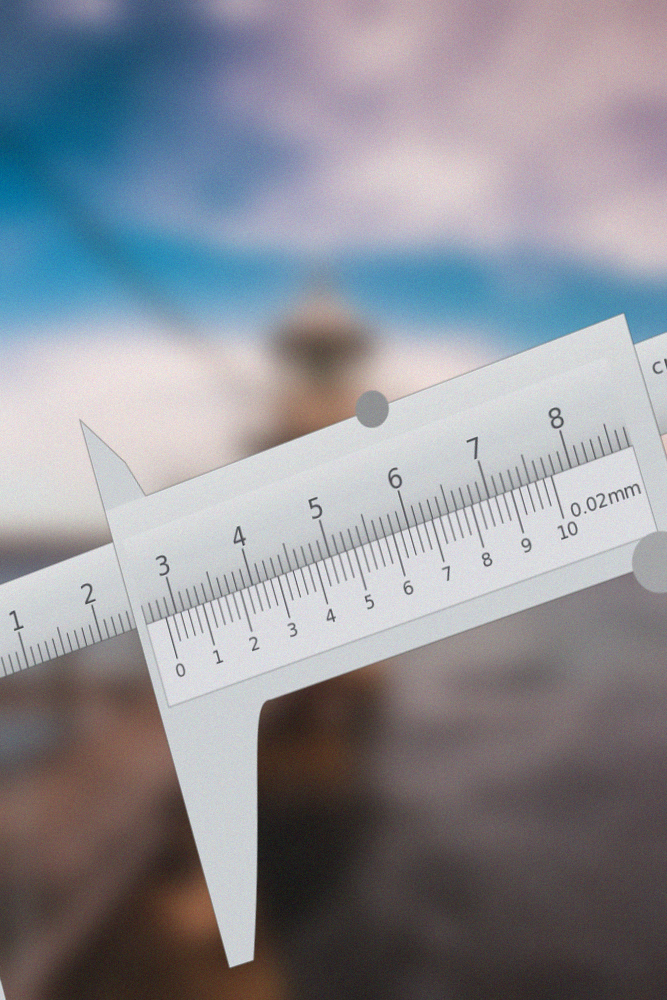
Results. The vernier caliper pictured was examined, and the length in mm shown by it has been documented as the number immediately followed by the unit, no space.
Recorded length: 28.6mm
